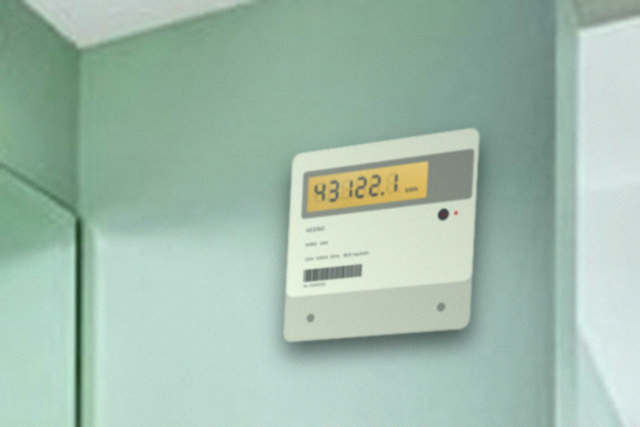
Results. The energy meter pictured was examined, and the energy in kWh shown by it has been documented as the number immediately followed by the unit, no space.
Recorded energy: 43122.1kWh
